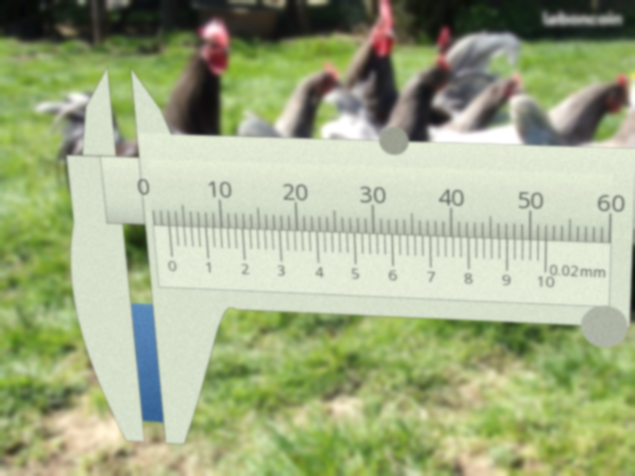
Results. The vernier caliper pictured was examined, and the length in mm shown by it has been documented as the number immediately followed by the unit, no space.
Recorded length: 3.0mm
